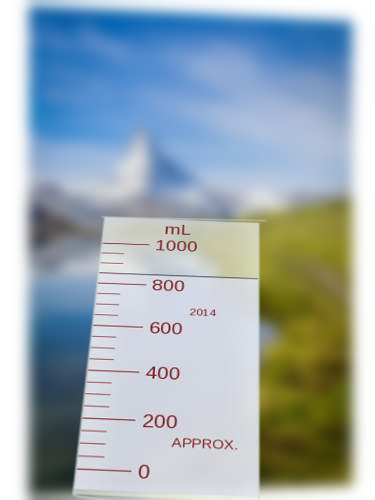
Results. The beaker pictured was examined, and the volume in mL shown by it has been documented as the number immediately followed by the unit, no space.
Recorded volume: 850mL
